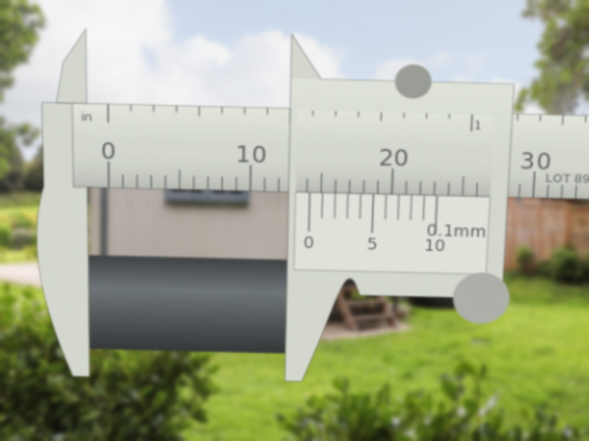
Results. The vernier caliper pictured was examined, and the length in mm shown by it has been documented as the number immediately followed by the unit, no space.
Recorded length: 14.2mm
